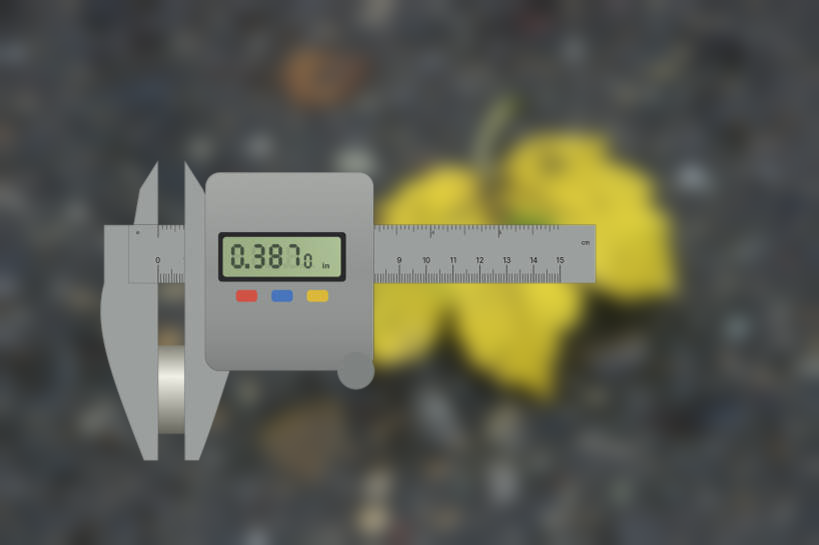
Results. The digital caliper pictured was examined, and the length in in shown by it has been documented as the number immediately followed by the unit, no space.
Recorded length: 0.3870in
